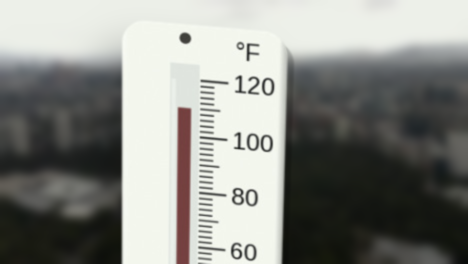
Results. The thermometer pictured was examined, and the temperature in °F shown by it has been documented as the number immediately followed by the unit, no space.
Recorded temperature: 110°F
